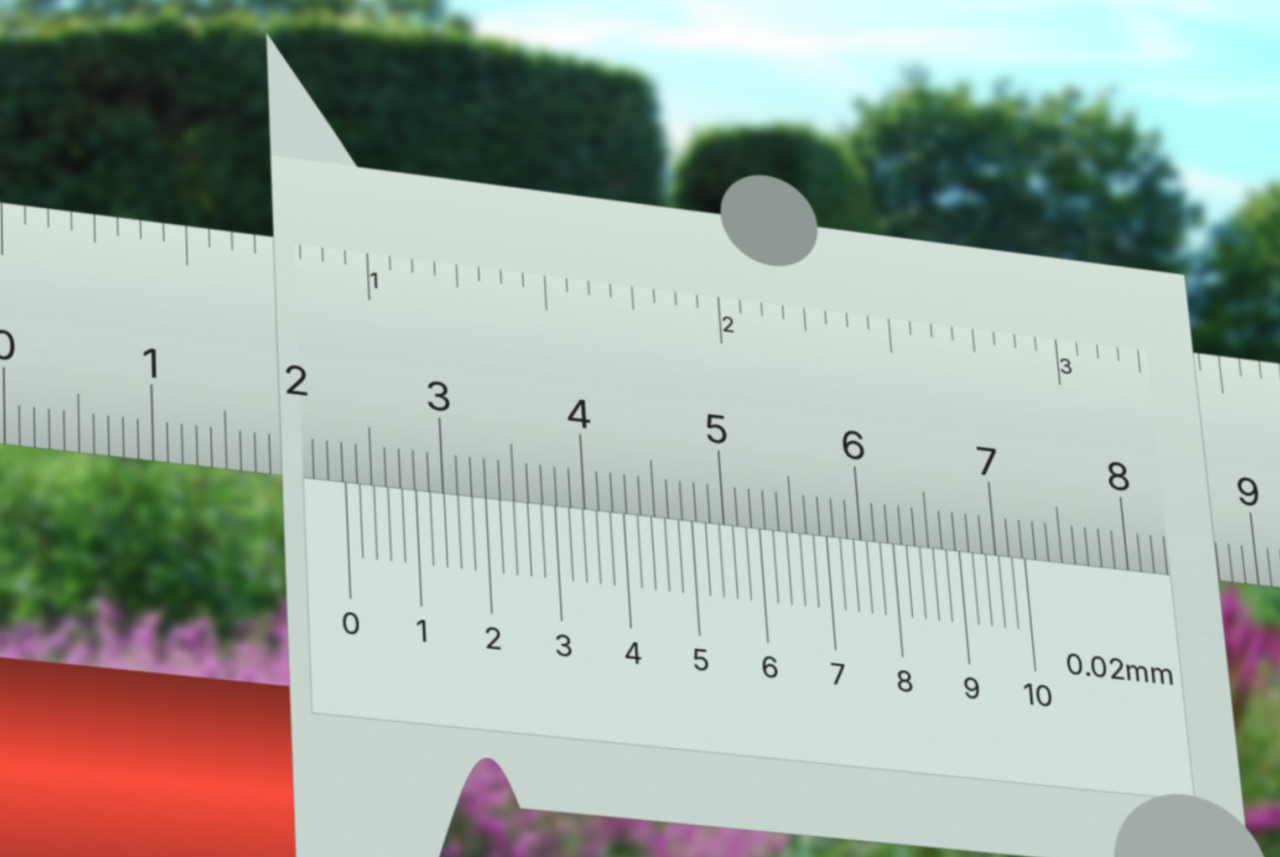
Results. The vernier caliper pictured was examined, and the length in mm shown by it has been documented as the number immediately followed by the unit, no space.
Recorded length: 23.2mm
